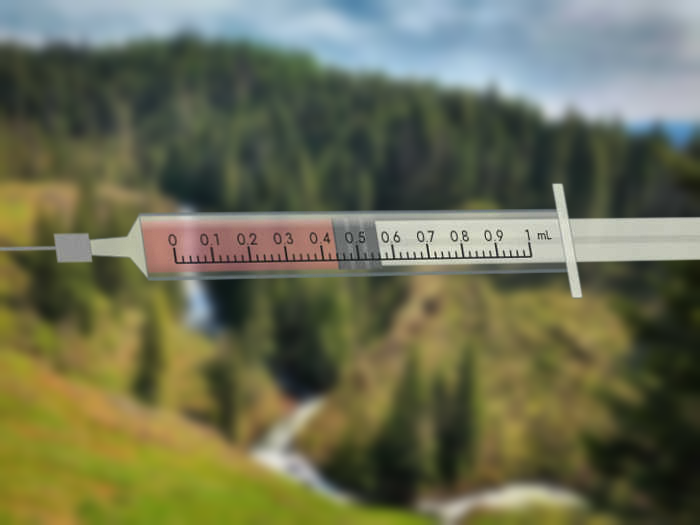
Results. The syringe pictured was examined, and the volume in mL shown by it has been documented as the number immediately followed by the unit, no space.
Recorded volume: 0.44mL
